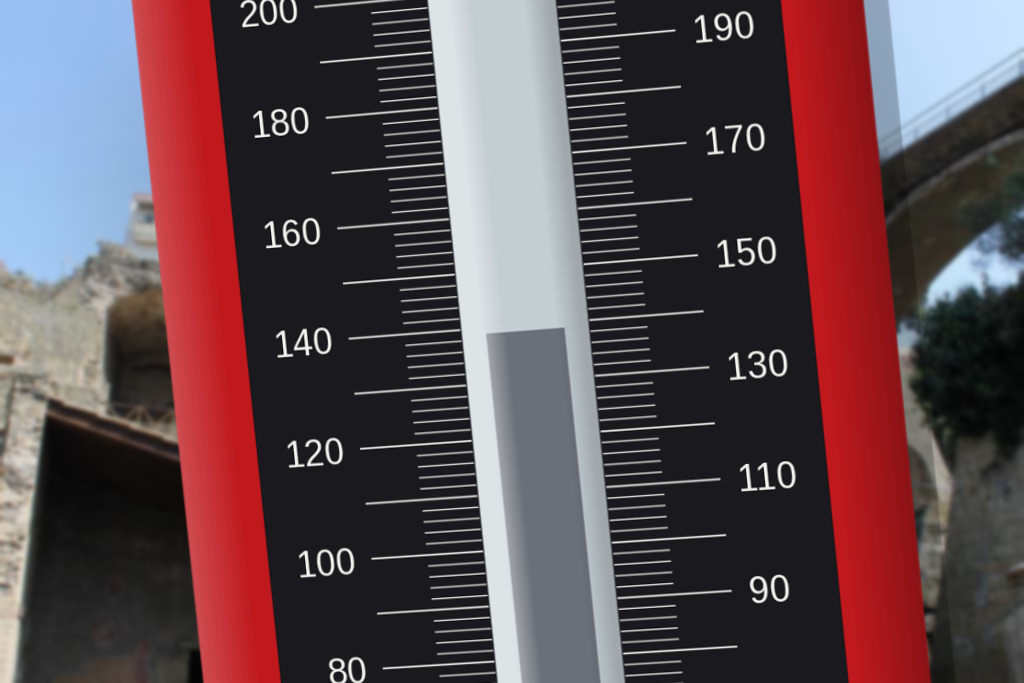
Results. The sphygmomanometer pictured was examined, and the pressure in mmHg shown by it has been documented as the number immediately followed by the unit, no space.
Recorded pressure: 139mmHg
